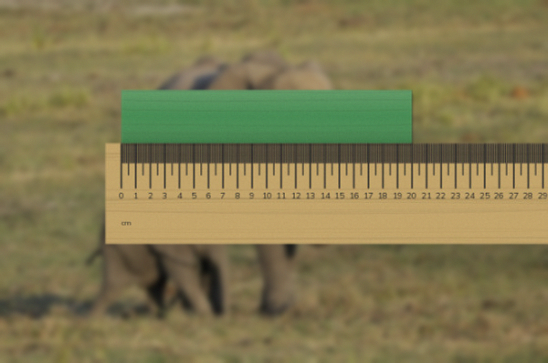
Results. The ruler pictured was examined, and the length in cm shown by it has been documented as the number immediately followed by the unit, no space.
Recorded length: 20cm
